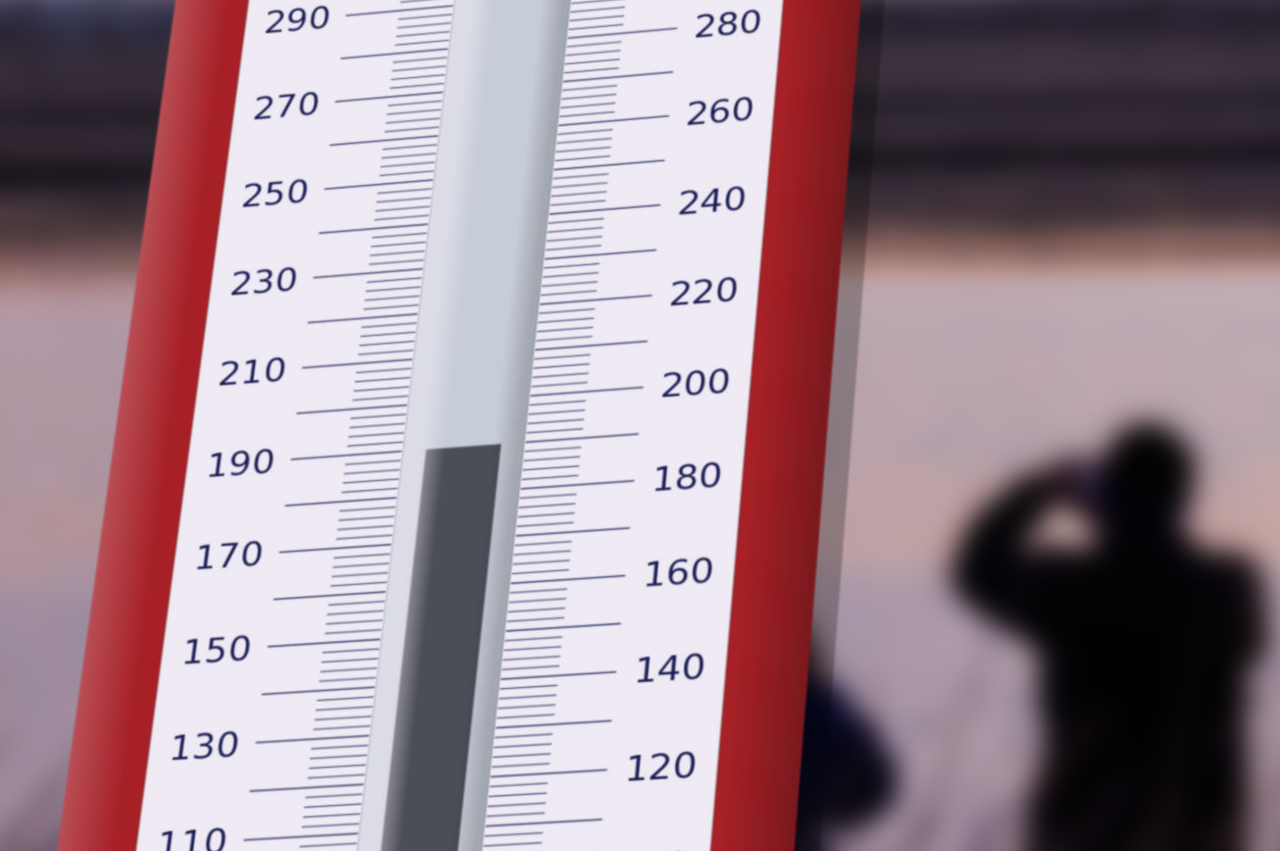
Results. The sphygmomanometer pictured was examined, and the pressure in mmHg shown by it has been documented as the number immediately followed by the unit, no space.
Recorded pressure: 190mmHg
